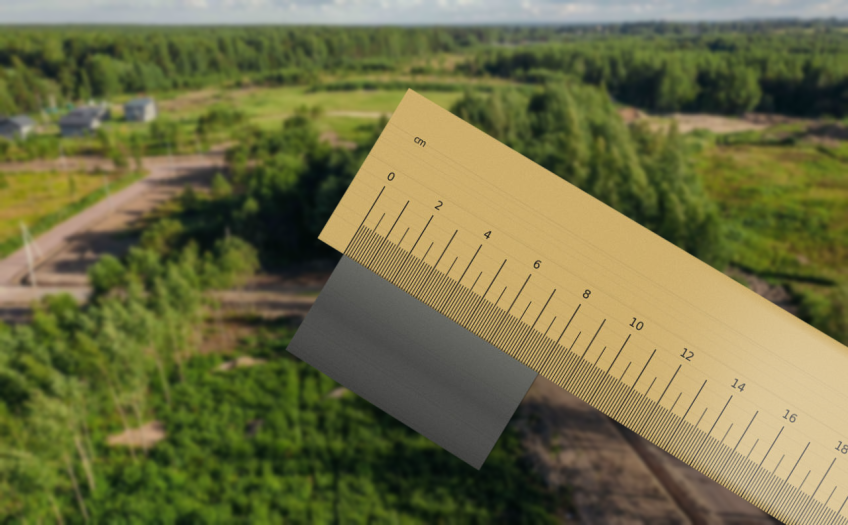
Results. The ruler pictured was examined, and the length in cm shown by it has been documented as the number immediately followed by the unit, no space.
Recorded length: 8cm
